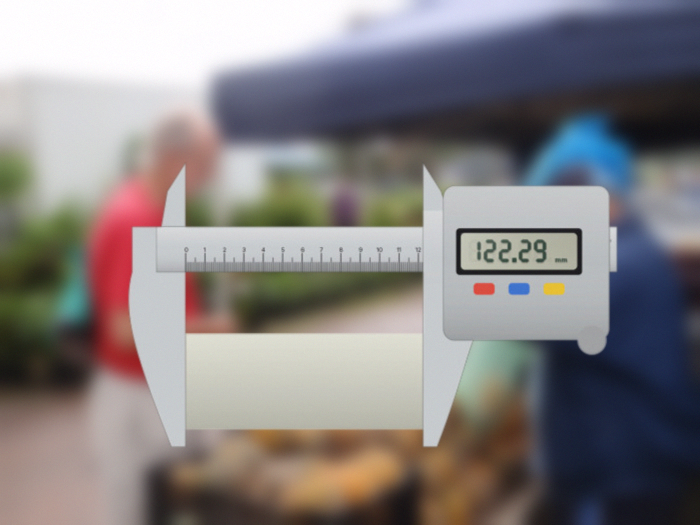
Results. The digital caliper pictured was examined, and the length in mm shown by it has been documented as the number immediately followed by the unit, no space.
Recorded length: 122.29mm
